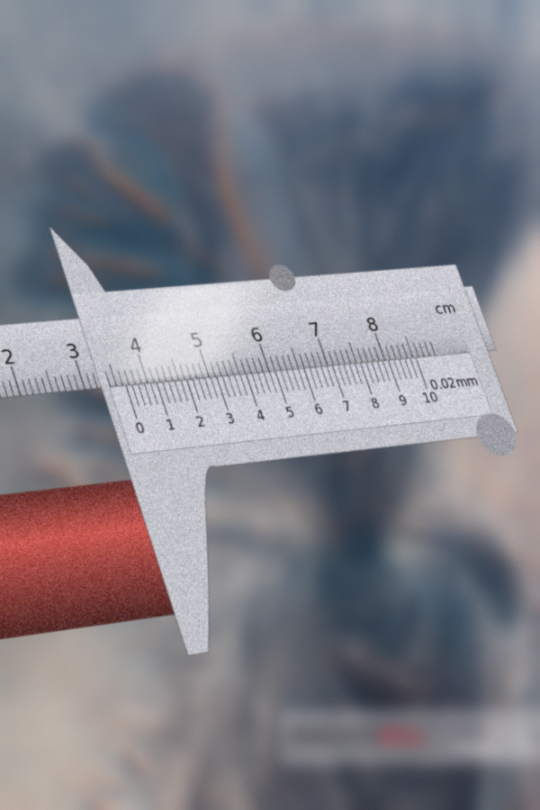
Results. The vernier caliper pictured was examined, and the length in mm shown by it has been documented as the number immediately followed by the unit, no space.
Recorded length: 36.5mm
